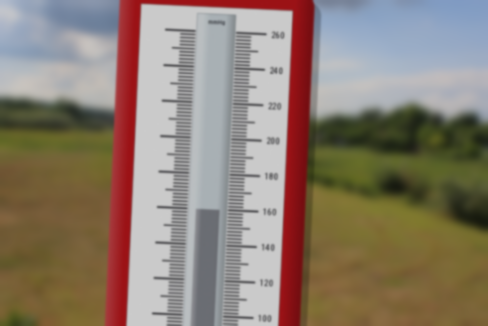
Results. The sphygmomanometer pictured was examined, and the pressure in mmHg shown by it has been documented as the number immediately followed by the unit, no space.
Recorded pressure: 160mmHg
